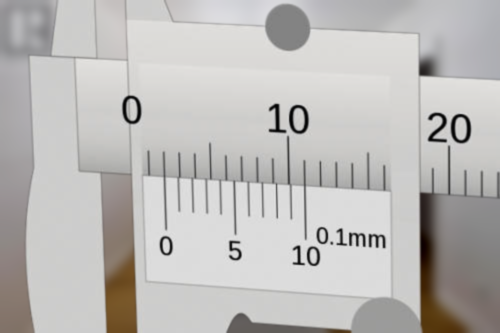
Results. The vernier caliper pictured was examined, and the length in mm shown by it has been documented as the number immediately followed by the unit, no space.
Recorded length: 2.0mm
